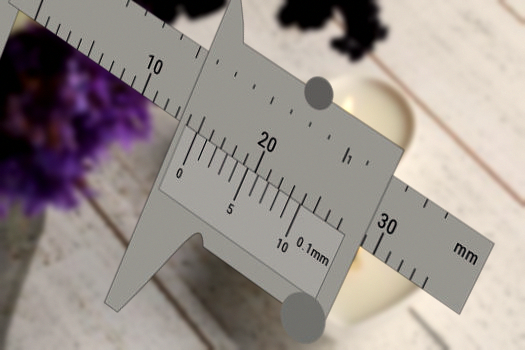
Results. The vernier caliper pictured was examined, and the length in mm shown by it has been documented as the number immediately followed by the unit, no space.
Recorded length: 14.9mm
